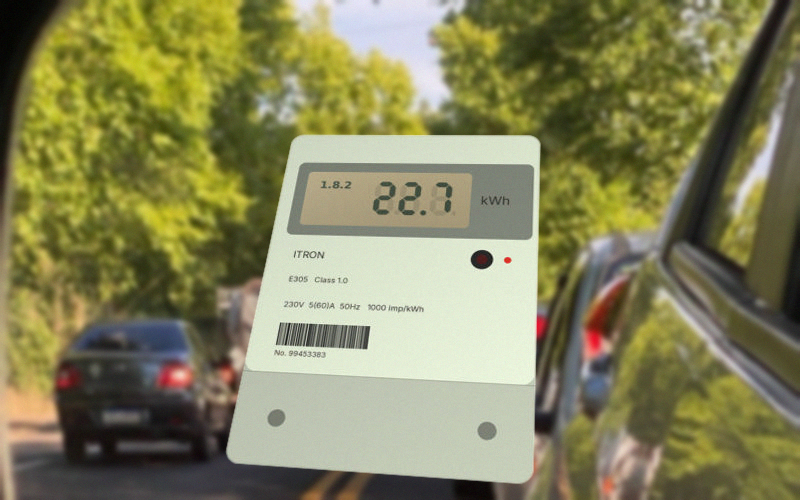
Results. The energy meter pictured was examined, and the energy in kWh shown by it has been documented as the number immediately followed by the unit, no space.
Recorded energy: 22.7kWh
